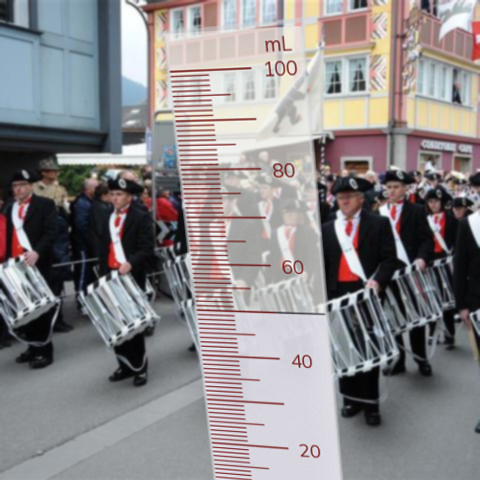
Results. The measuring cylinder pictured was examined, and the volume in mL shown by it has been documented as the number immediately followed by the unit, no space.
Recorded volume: 50mL
